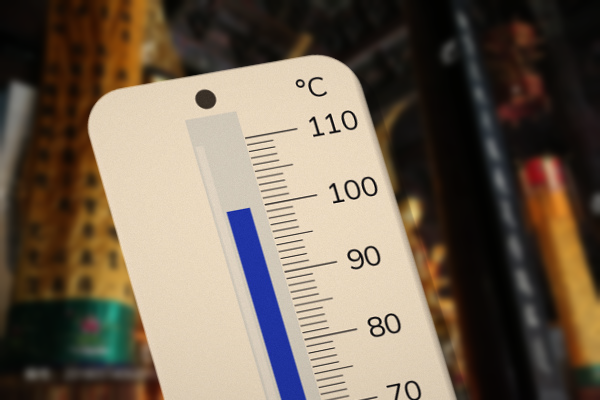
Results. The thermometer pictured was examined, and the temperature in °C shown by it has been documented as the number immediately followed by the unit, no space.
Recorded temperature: 100°C
